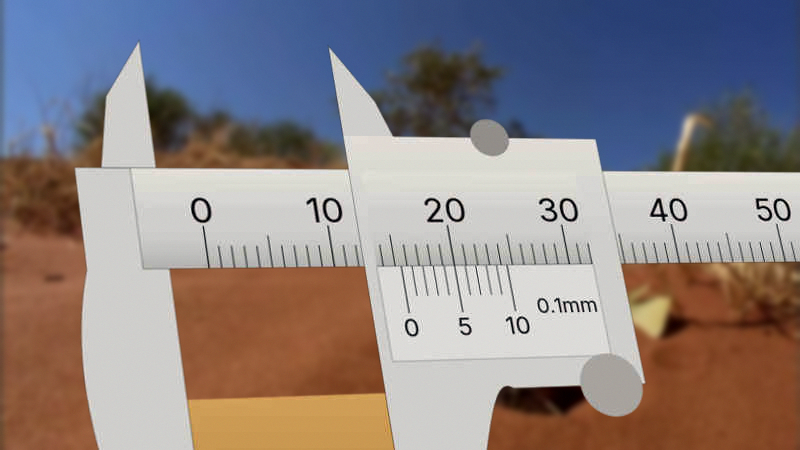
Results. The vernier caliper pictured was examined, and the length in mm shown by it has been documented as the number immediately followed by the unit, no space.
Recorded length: 15.5mm
